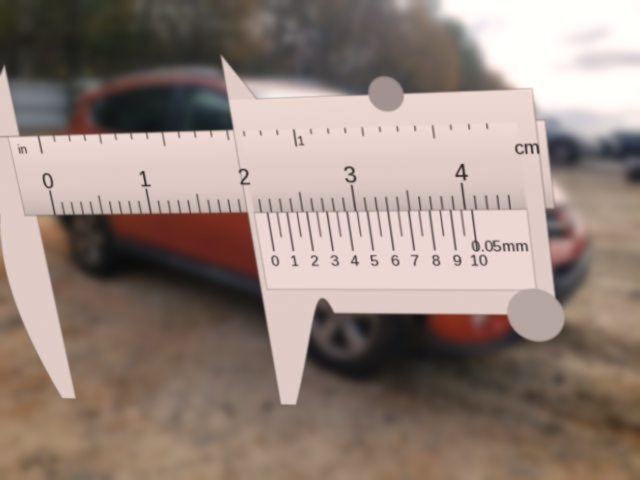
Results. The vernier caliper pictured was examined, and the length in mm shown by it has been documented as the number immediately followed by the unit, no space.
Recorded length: 21.6mm
